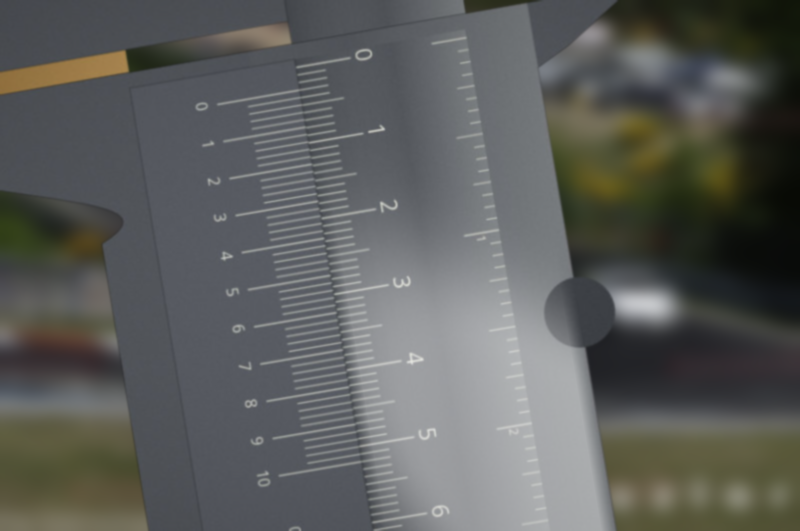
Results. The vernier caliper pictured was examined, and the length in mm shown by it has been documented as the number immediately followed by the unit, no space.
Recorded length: 3.0mm
